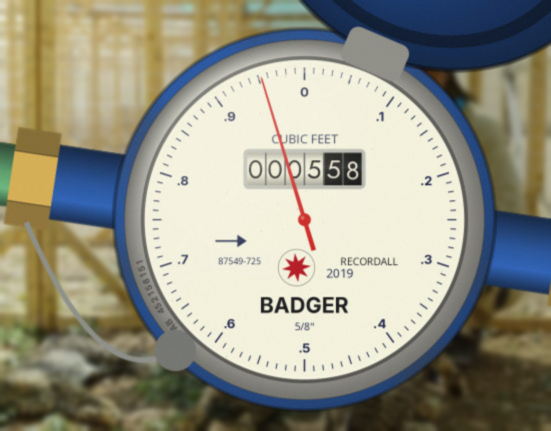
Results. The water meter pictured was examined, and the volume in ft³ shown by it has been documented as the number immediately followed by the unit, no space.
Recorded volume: 557.95ft³
